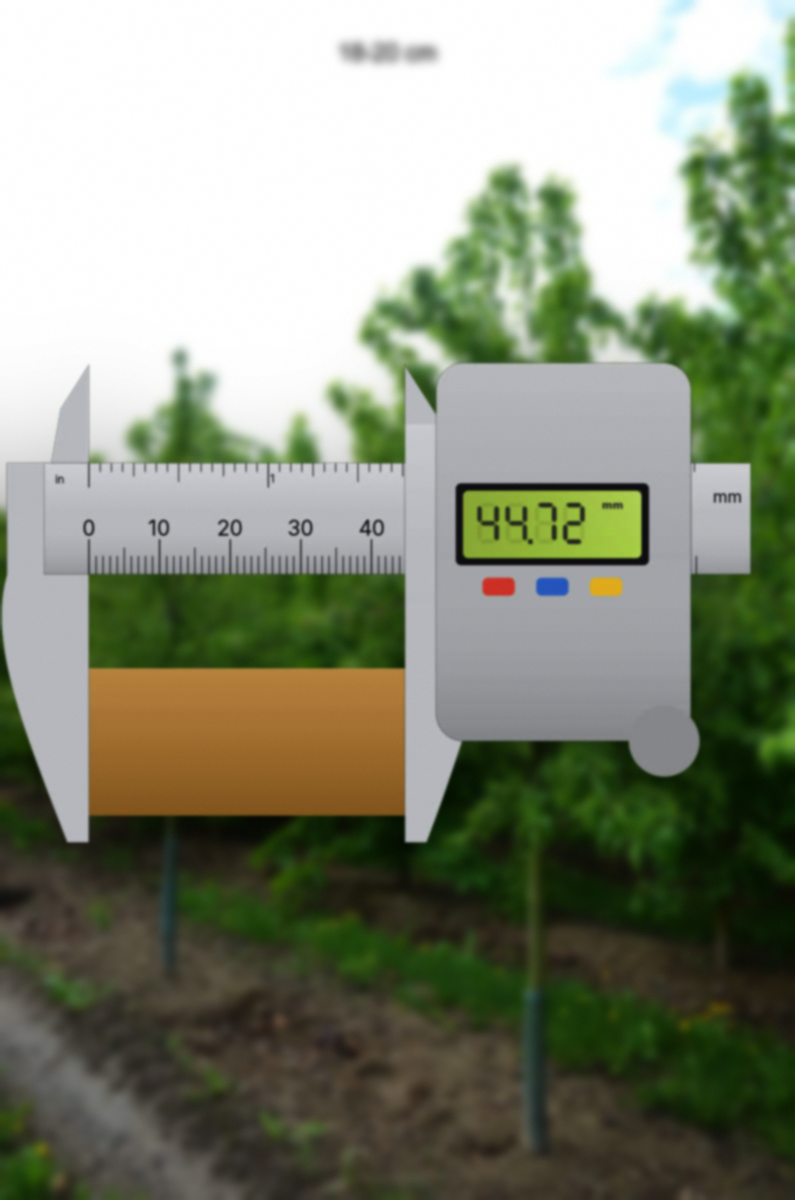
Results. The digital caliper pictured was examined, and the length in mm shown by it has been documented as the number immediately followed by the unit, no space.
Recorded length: 44.72mm
